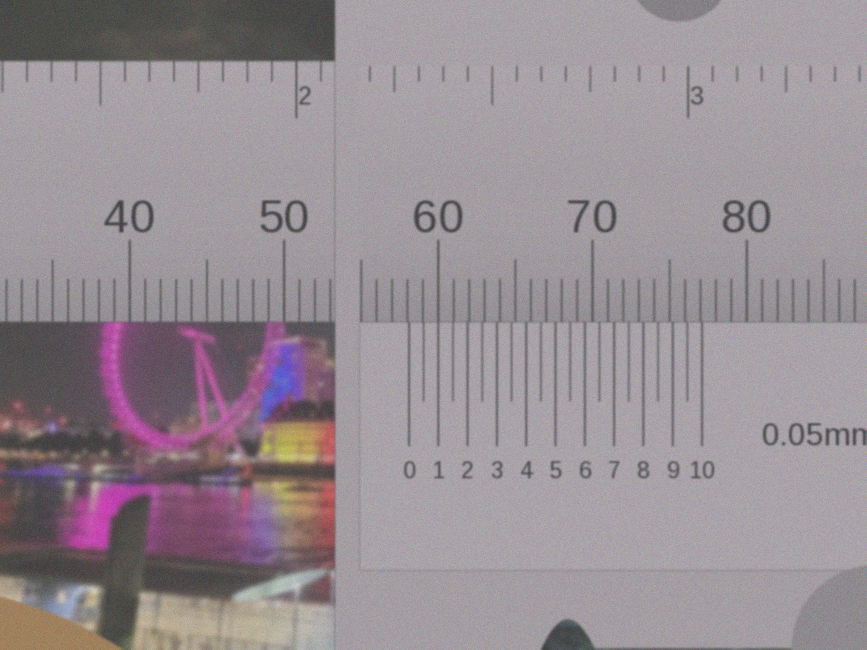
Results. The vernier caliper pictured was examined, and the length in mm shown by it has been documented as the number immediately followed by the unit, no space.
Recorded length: 58.1mm
